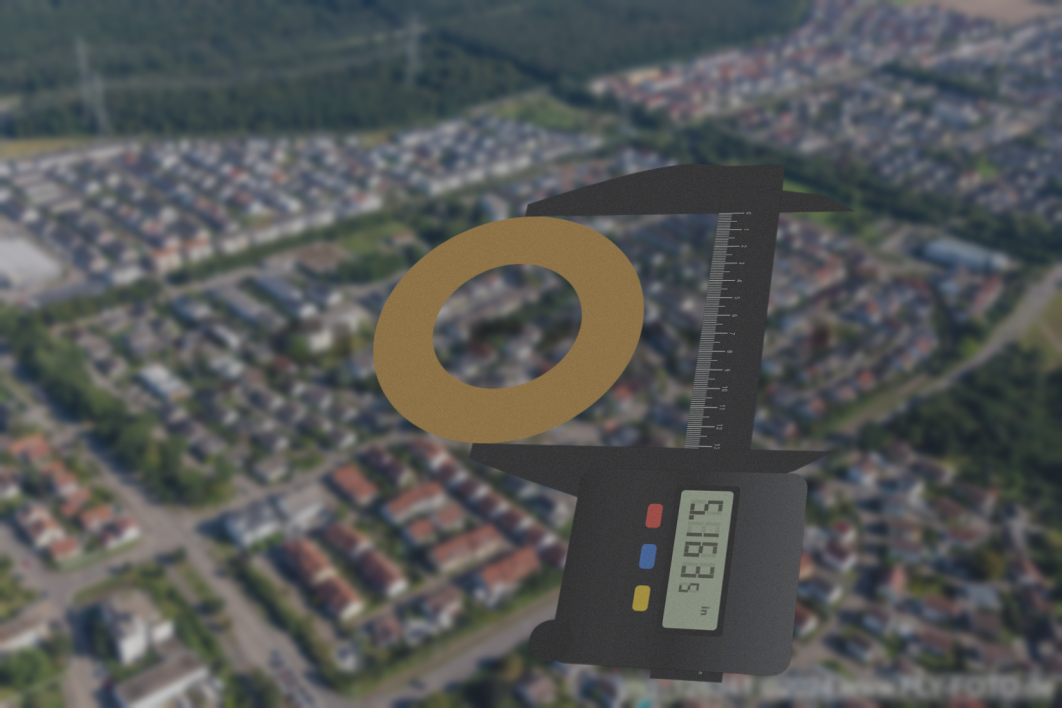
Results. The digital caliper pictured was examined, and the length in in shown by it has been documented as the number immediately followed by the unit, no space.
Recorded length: 5.1635in
